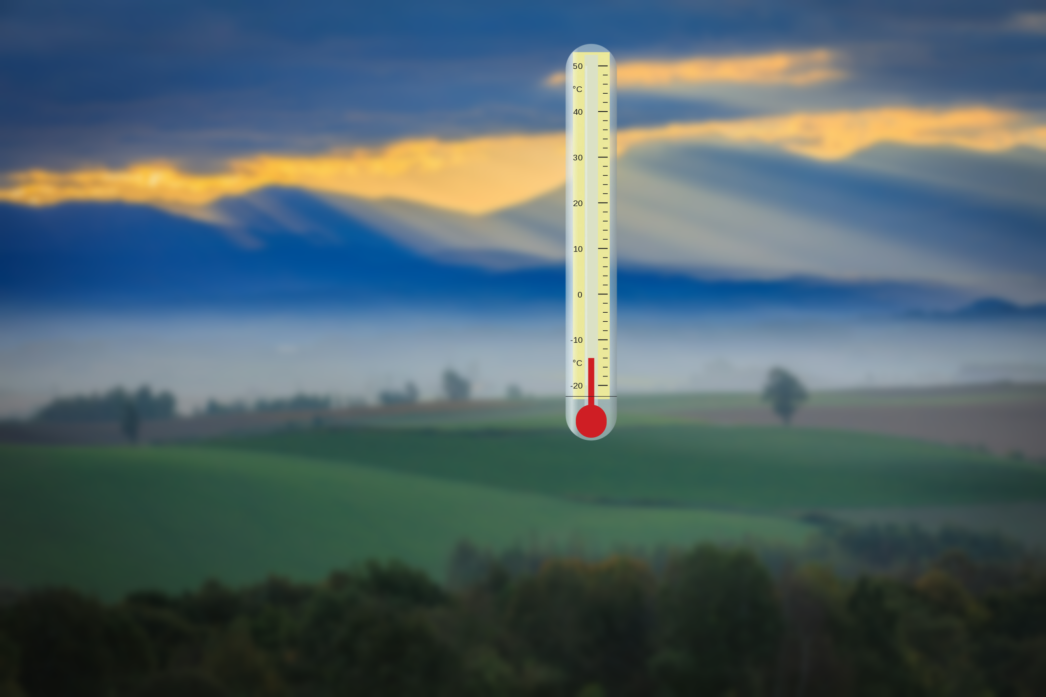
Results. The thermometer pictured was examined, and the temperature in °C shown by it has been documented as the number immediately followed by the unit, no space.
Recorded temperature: -14°C
